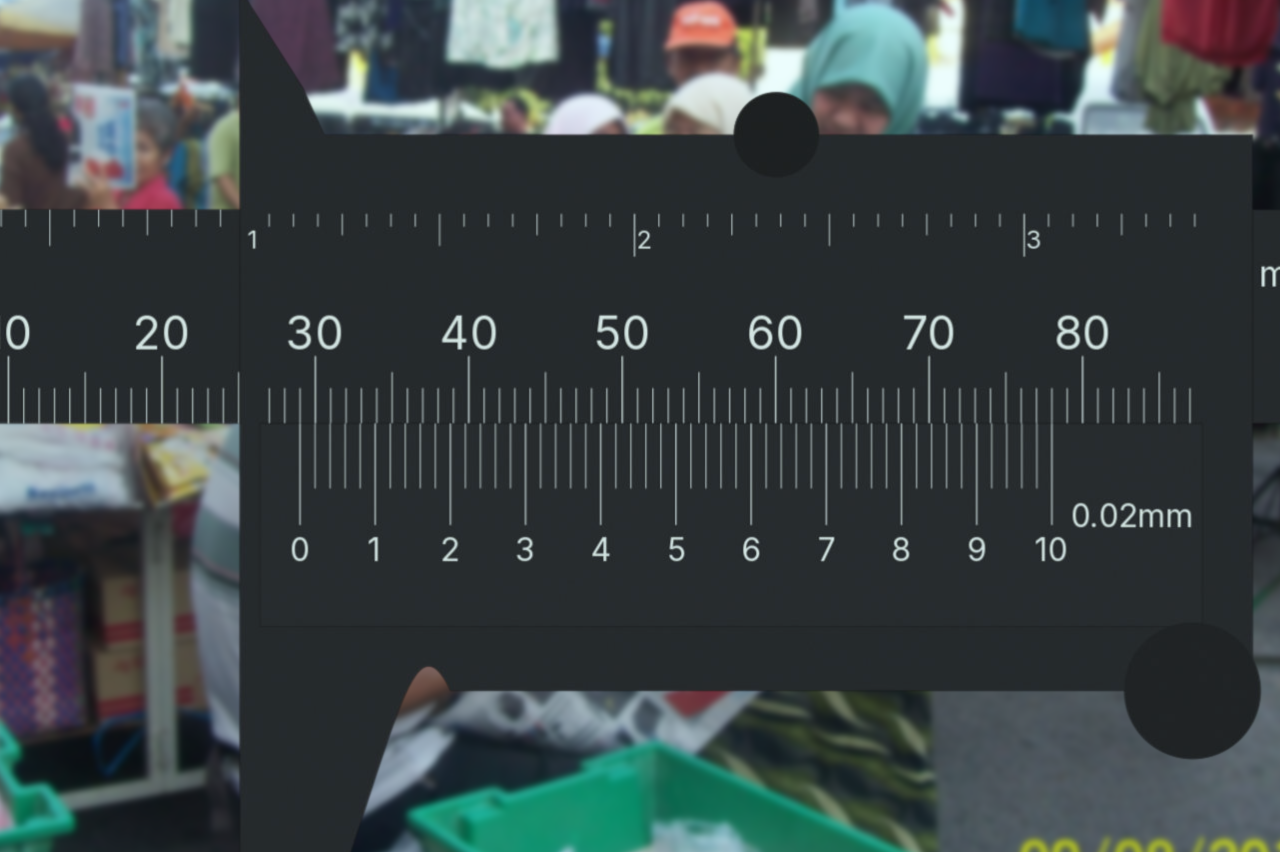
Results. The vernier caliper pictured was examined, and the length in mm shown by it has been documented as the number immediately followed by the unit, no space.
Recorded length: 29.0mm
